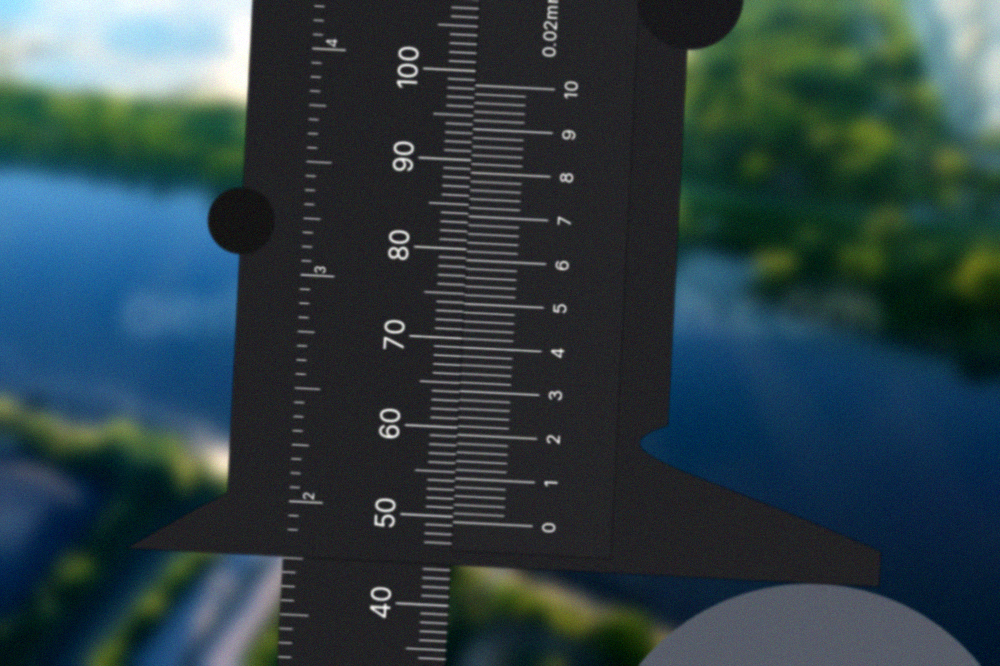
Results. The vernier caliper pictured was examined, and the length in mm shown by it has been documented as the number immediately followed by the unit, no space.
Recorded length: 49.4mm
